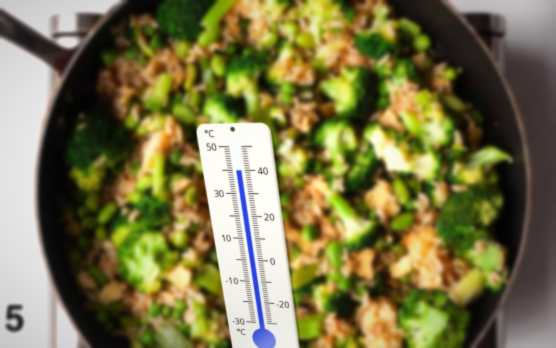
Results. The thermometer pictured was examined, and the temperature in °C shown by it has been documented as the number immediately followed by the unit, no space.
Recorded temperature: 40°C
